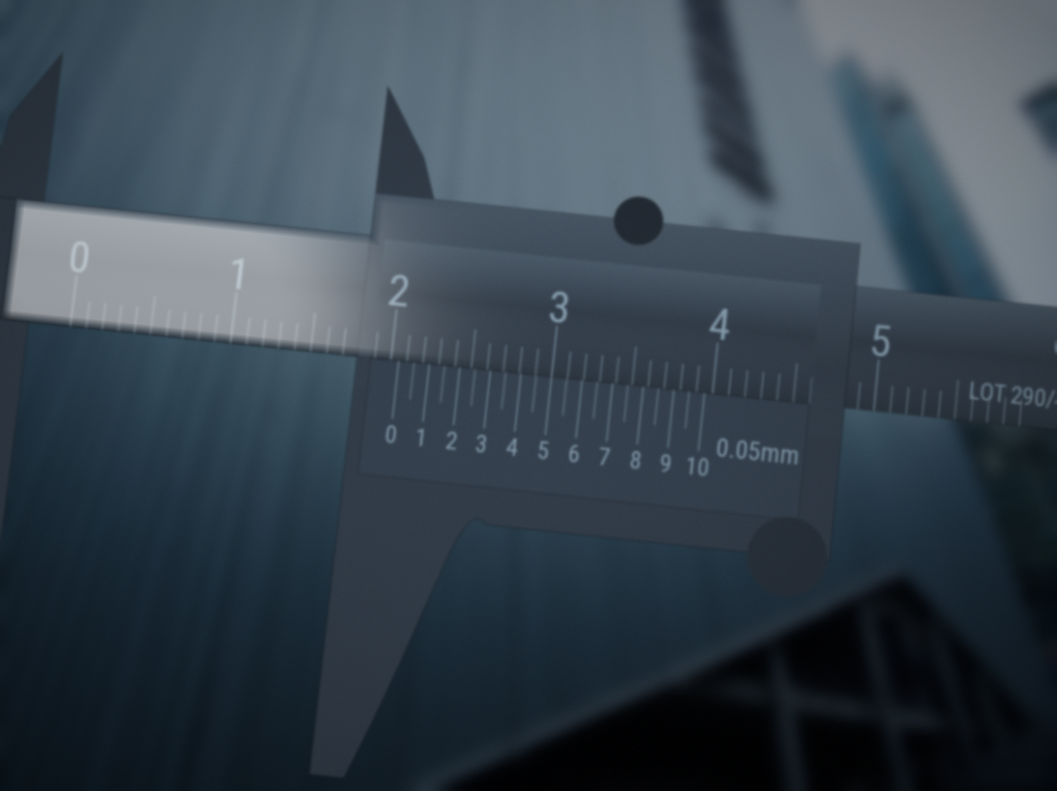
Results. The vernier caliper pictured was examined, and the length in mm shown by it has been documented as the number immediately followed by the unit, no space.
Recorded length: 20.5mm
